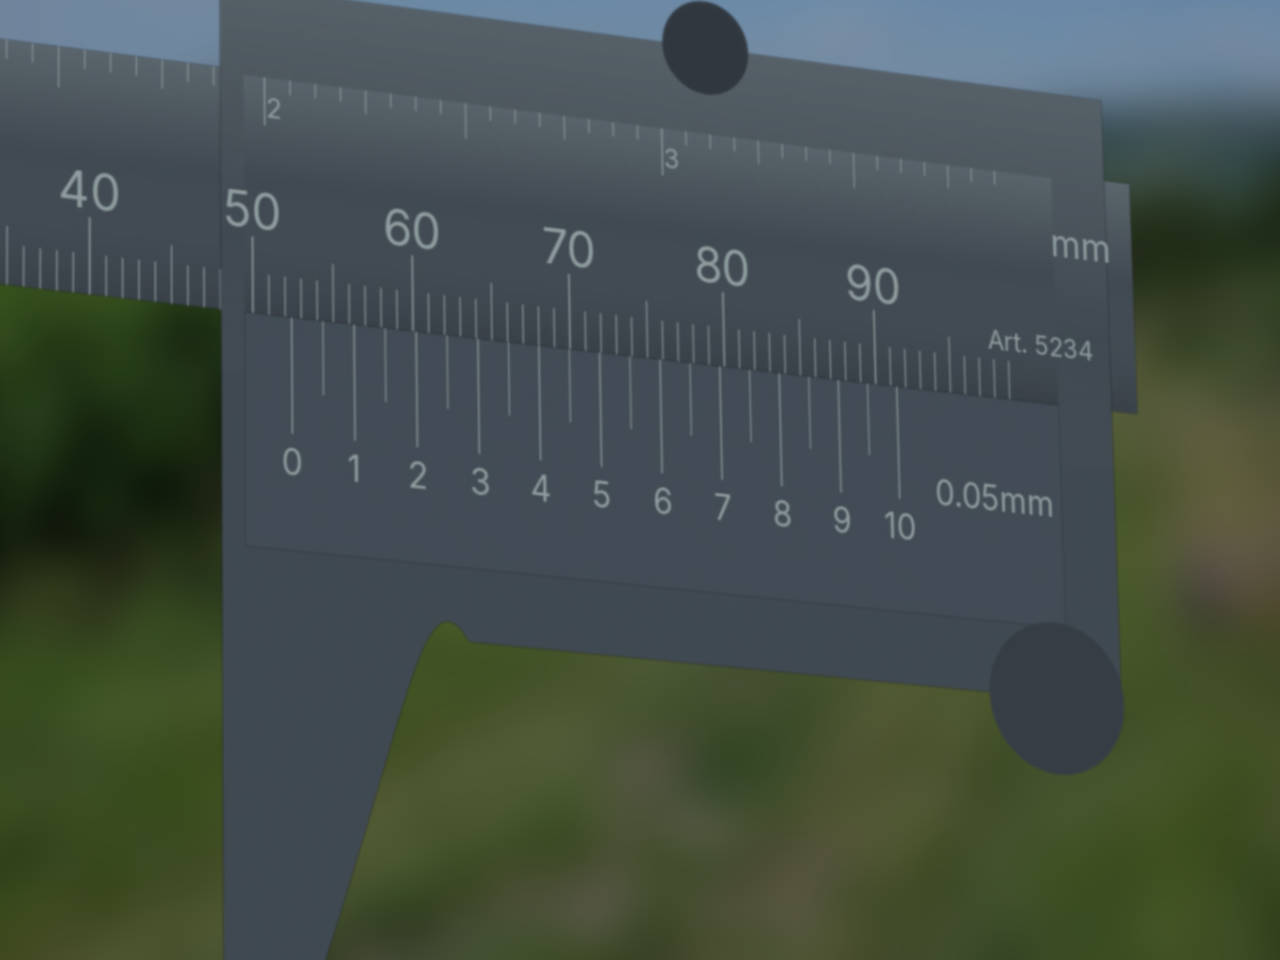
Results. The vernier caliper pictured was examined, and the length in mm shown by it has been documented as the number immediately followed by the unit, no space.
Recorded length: 52.4mm
